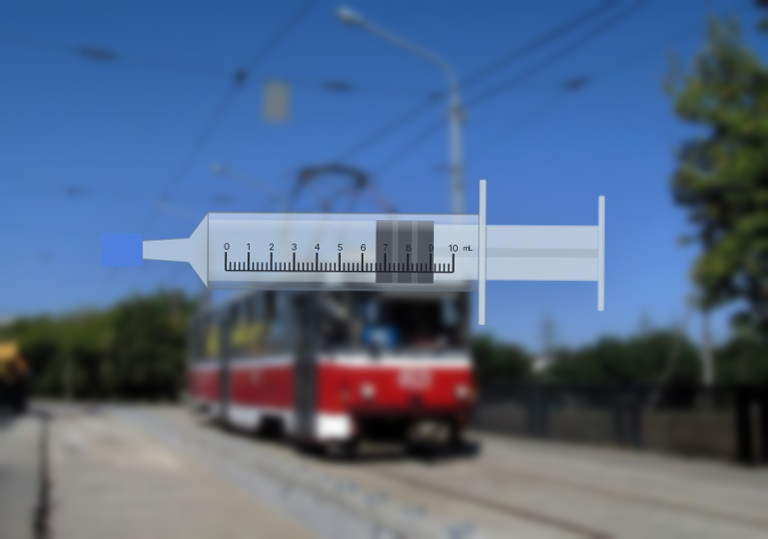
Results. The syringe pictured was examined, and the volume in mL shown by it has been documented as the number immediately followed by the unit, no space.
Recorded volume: 6.6mL
